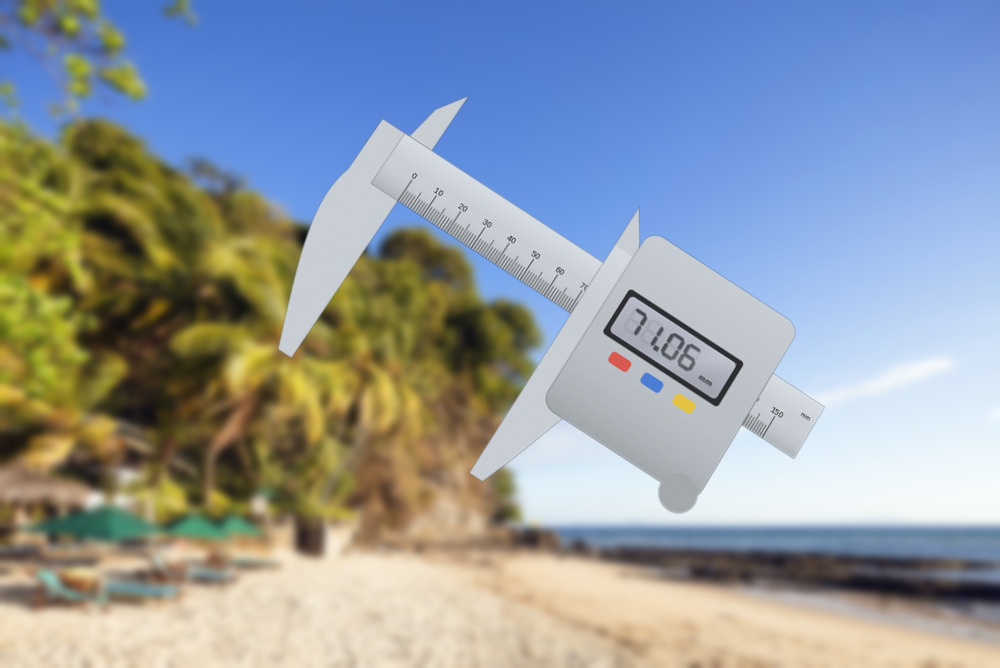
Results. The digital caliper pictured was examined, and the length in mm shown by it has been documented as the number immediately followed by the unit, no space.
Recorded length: 71.06mm
